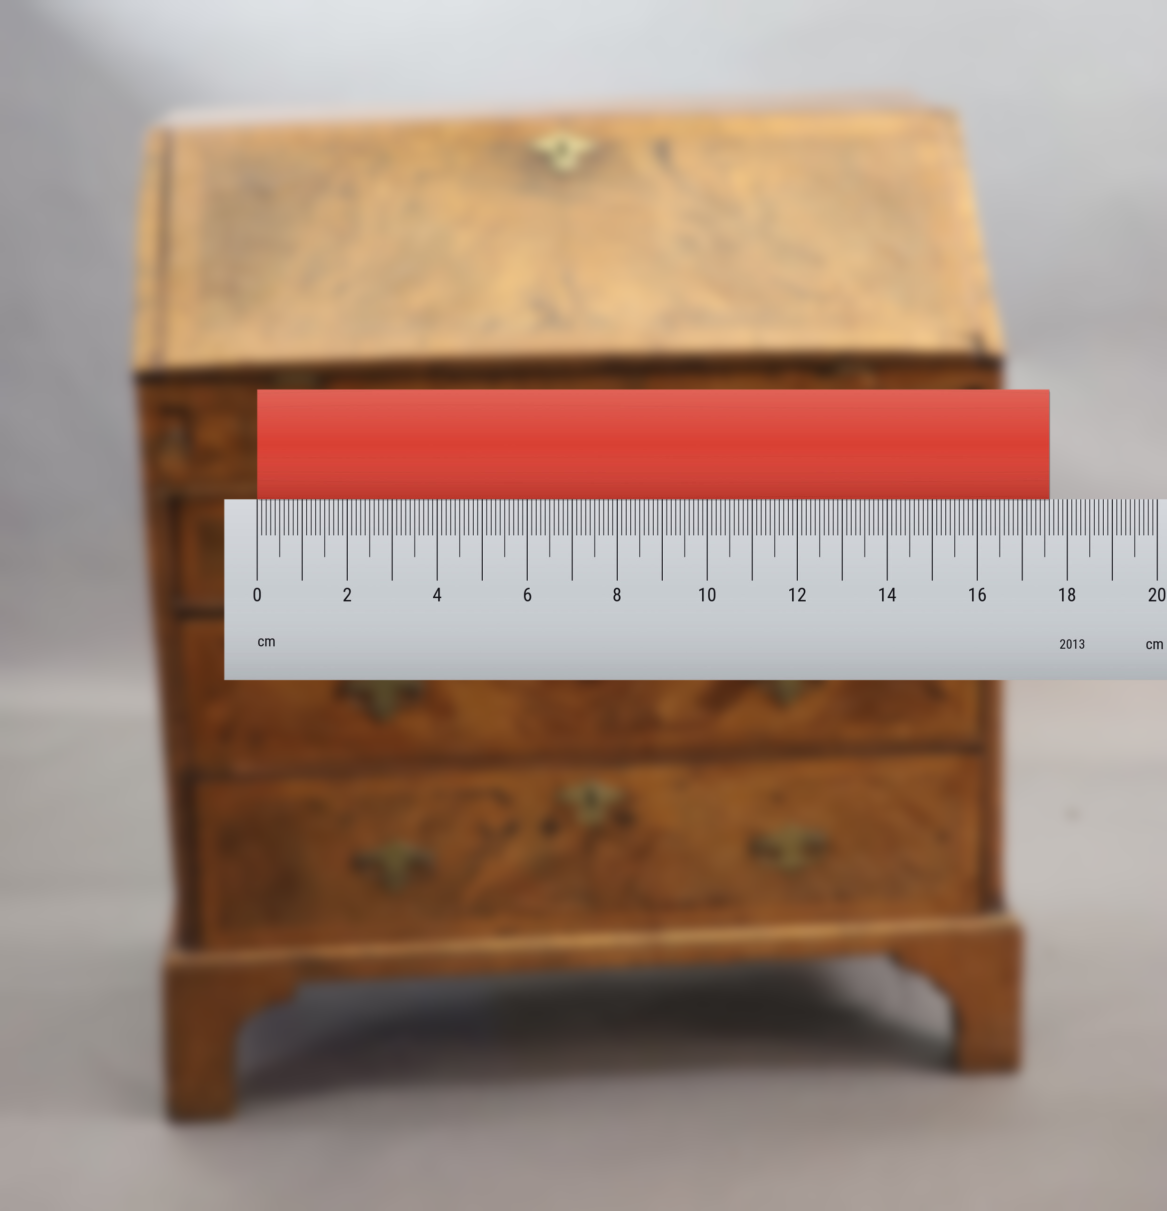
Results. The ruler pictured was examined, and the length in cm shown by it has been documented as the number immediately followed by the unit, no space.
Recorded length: 17.6cm
